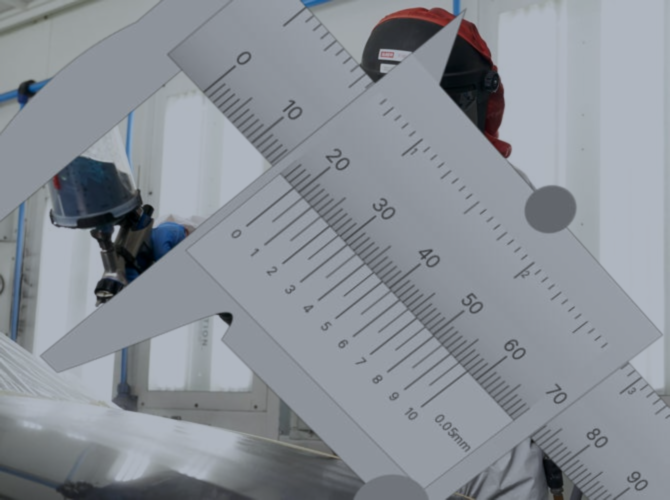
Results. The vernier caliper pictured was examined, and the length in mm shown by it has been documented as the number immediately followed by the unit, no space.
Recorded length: 19.0mm
